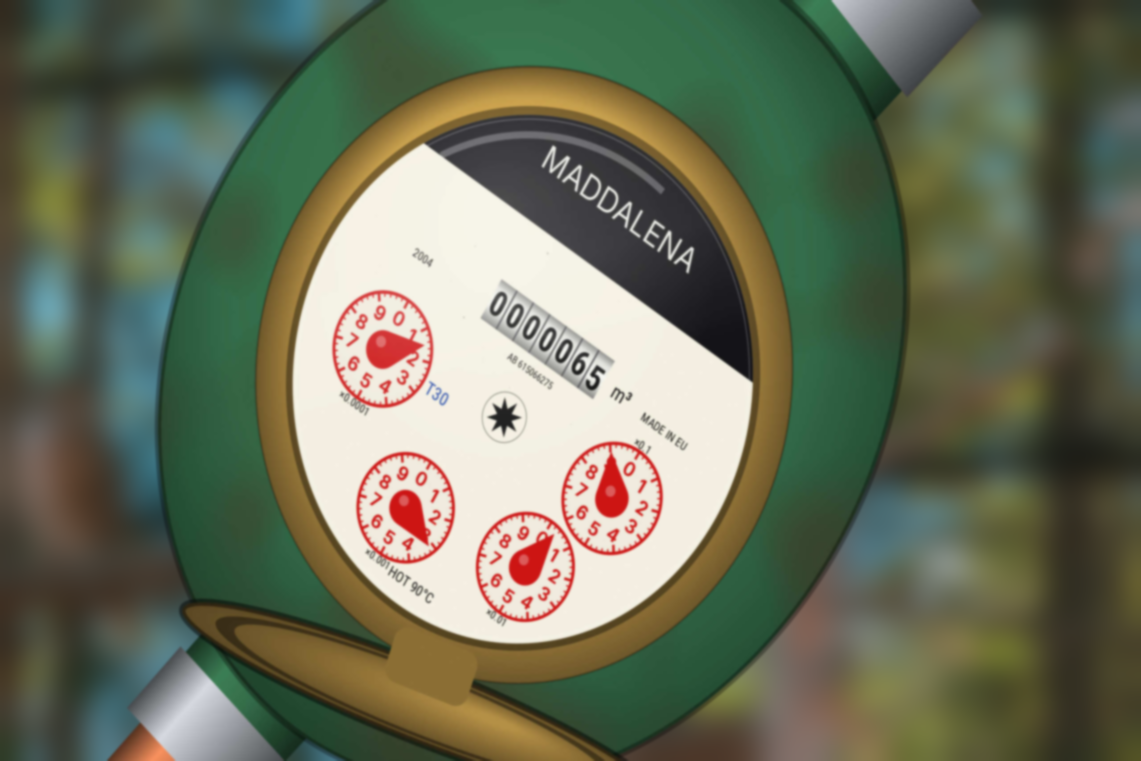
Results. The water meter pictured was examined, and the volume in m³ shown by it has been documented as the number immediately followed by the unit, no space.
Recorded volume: 64.9031m³
